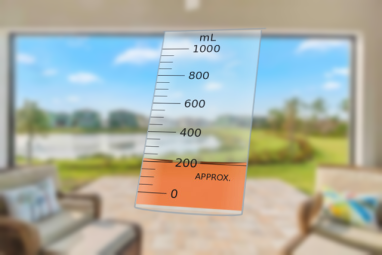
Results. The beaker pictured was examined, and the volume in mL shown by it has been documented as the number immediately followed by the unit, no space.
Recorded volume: 200mL
